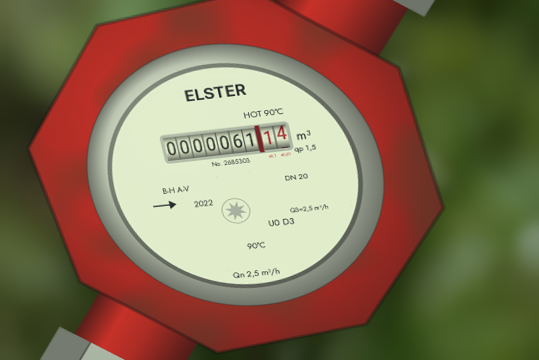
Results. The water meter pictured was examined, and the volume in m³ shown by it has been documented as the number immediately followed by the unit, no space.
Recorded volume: 61.14m³
